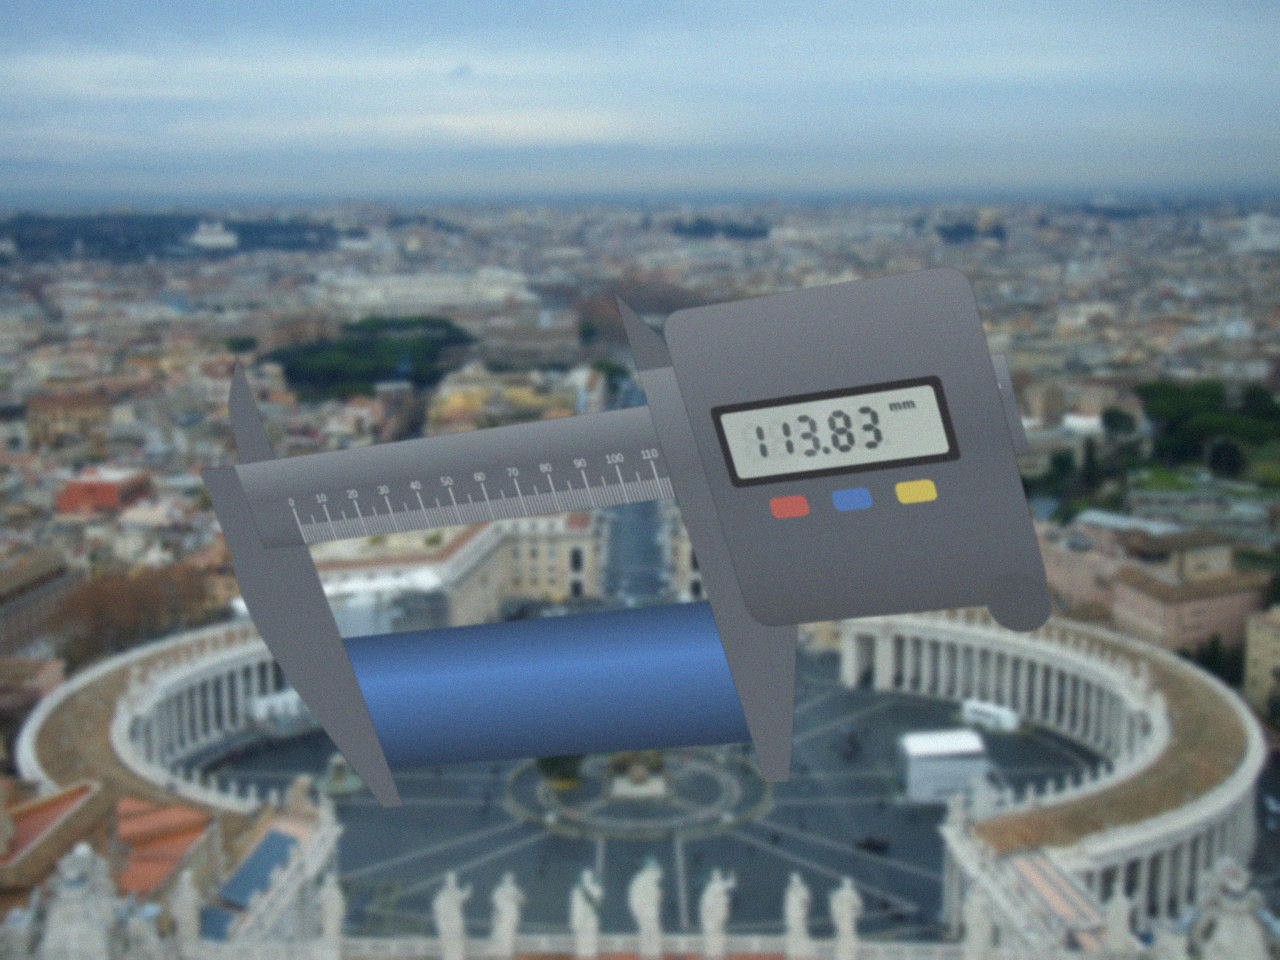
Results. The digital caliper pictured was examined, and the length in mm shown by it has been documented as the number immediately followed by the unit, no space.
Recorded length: 113.83mm
